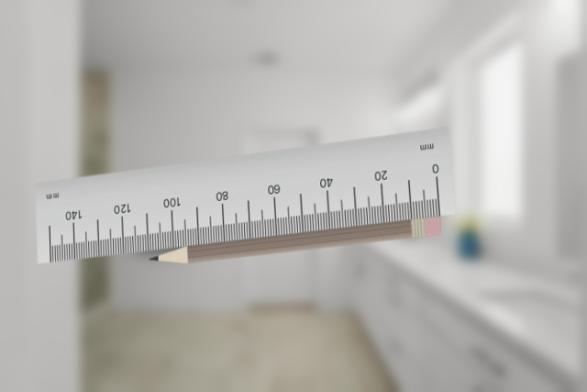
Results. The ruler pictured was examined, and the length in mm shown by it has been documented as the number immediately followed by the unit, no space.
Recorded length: 110mm
